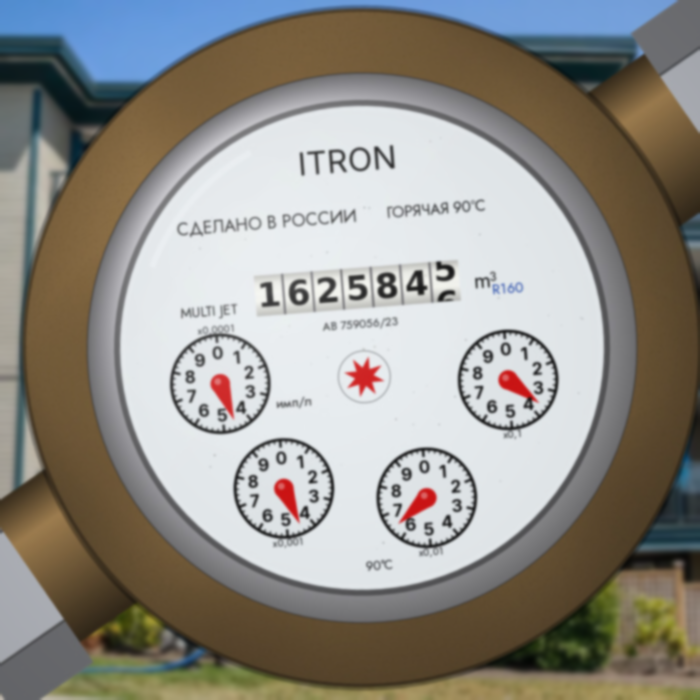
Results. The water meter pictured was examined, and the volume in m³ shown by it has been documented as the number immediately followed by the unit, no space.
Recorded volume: 1625845.3644m³
